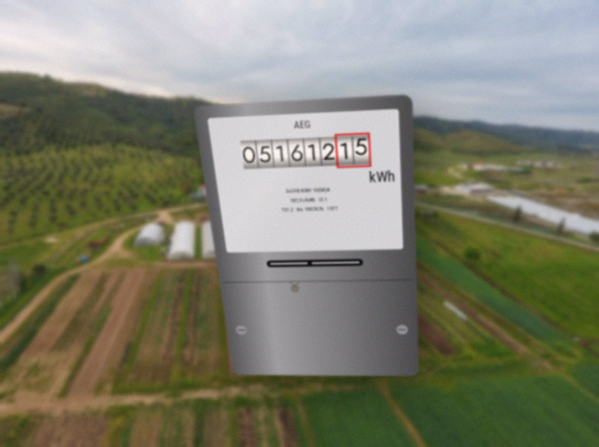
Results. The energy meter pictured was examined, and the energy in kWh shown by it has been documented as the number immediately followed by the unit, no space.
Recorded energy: 51612.15kWh
